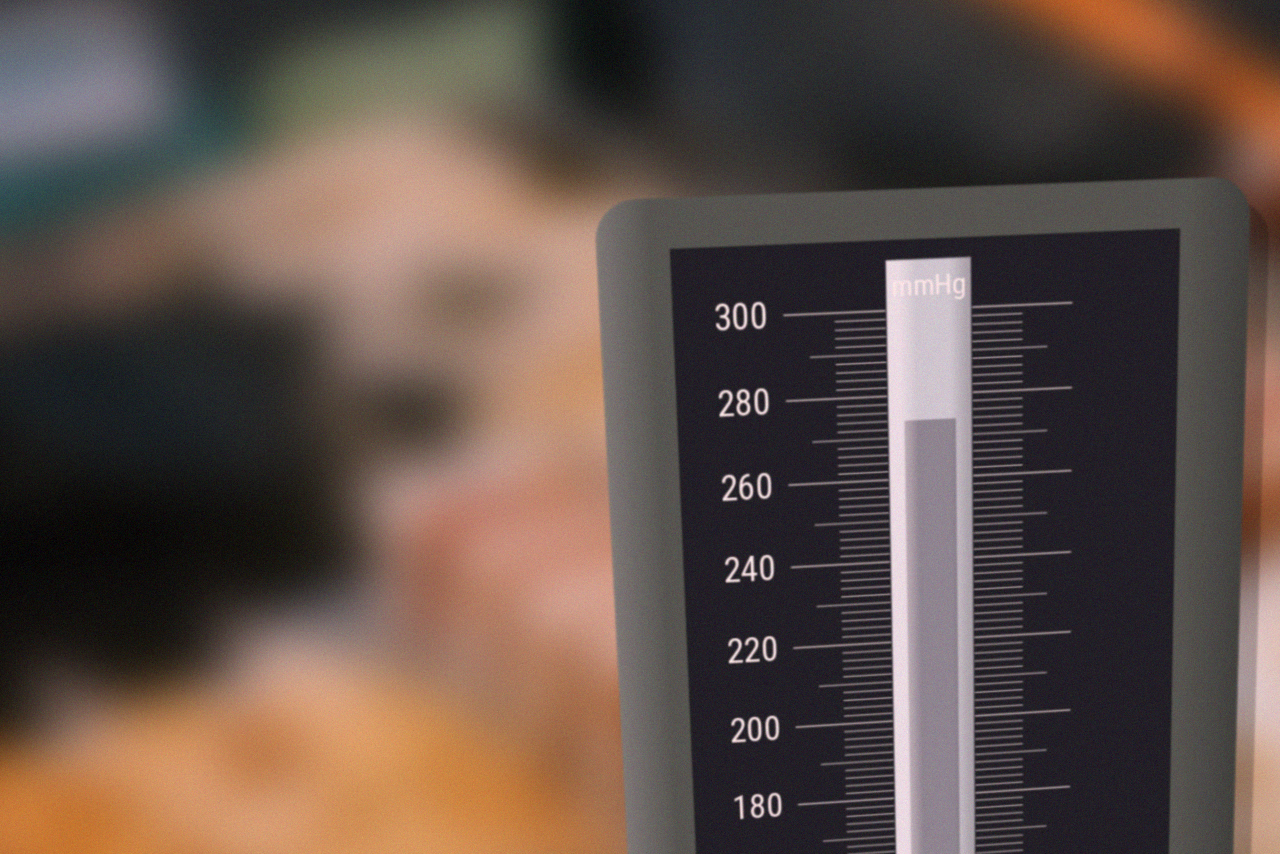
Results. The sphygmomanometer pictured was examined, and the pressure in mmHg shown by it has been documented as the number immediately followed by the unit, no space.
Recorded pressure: 274mmHg
